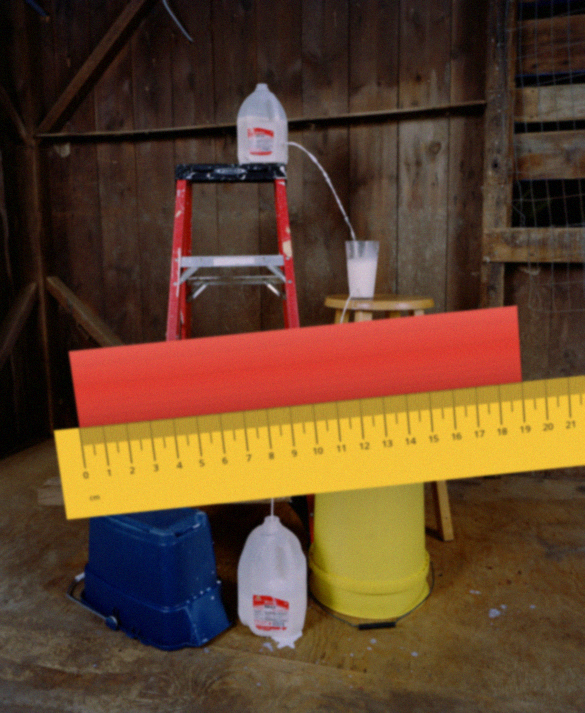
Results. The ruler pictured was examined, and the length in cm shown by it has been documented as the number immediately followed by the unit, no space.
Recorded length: 19cm
